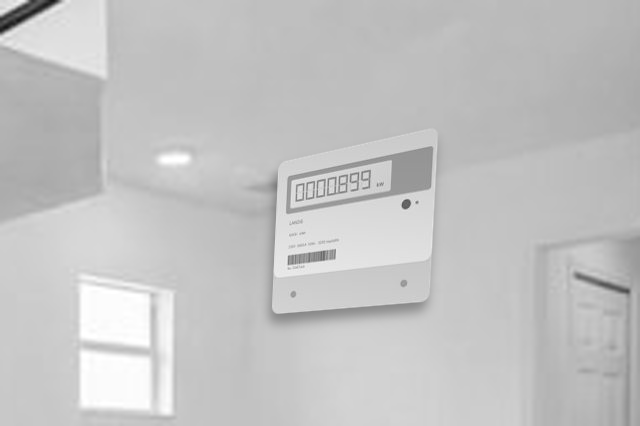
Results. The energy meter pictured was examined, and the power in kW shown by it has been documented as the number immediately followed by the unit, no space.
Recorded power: 0.899kW
